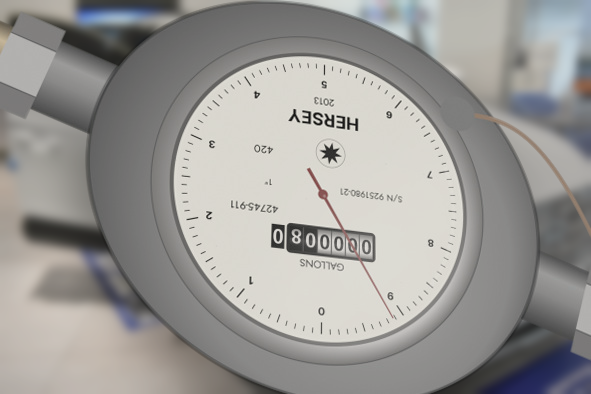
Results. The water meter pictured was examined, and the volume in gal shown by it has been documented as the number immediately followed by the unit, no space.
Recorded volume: 79.1gal
